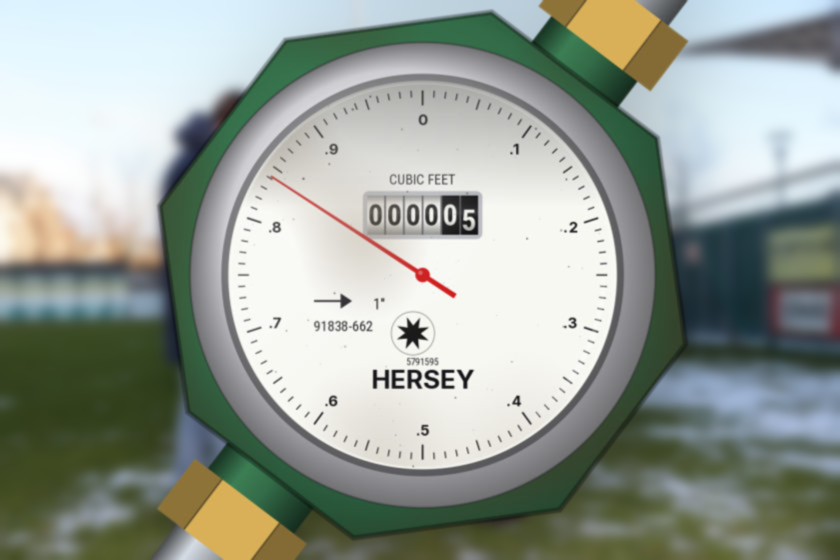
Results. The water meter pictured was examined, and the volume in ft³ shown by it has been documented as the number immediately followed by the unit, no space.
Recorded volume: 4.84ft³
